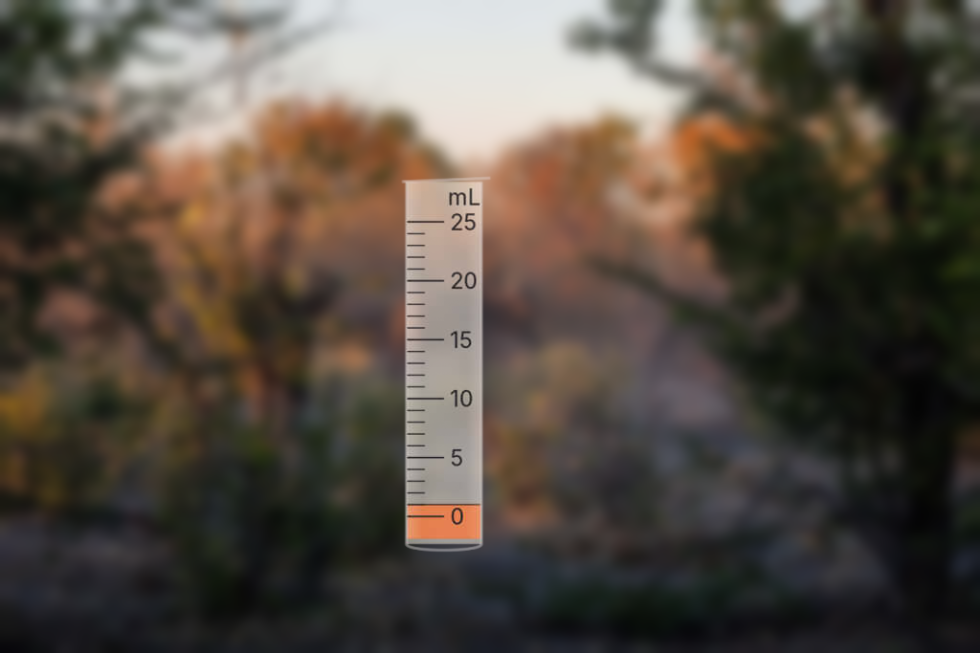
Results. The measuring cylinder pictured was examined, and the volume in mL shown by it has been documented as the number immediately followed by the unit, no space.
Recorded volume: 1mL
